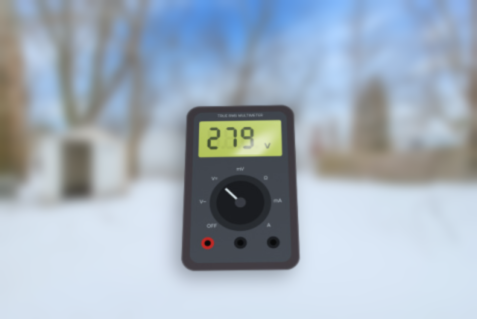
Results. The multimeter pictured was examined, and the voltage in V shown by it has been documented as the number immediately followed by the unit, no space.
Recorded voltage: 279V
